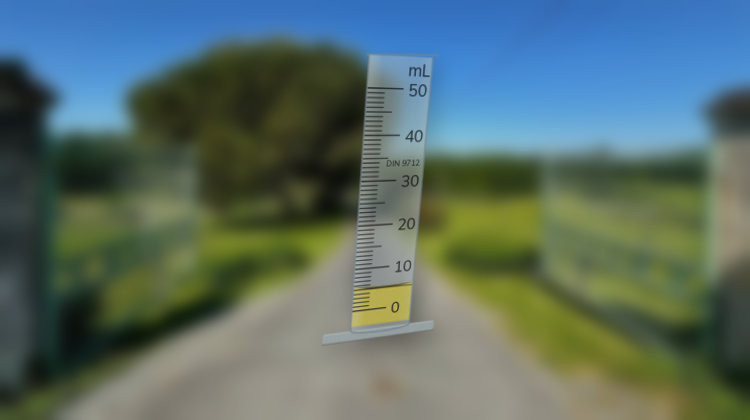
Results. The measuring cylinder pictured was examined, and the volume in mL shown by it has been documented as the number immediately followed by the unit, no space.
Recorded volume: 5mL
